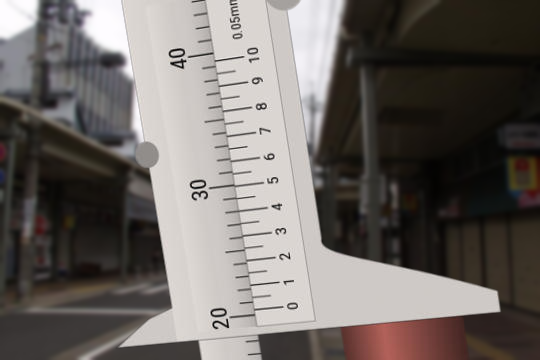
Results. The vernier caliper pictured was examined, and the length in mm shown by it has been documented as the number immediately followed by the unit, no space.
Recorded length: 20.4mm
